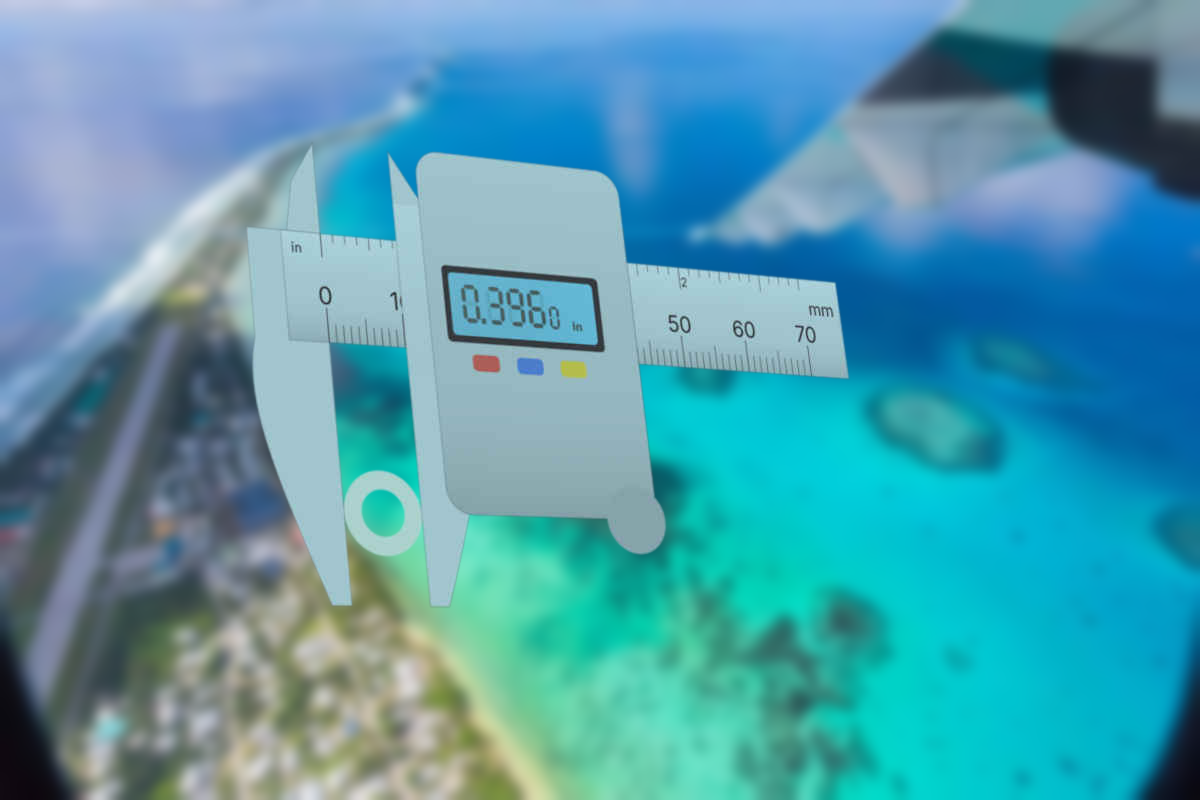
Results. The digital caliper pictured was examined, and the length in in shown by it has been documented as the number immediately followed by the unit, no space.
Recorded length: 0.3960in
